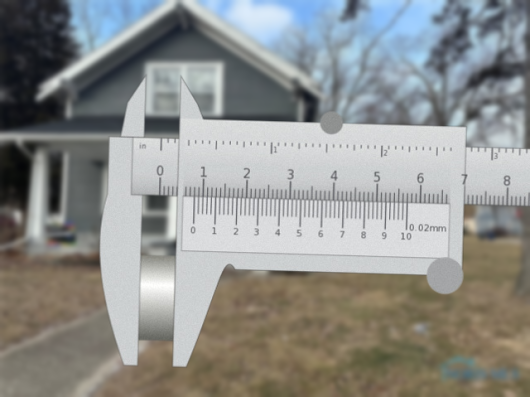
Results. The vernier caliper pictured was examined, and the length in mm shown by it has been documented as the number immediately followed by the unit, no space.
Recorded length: 8.0mm
